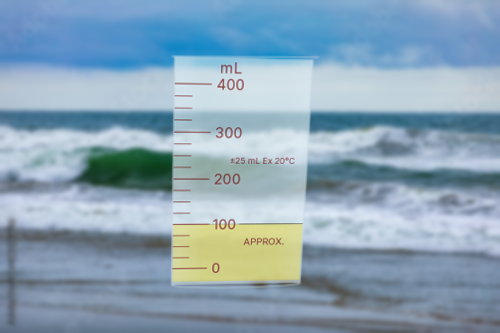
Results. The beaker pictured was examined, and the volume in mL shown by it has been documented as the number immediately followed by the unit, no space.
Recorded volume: 100mL
